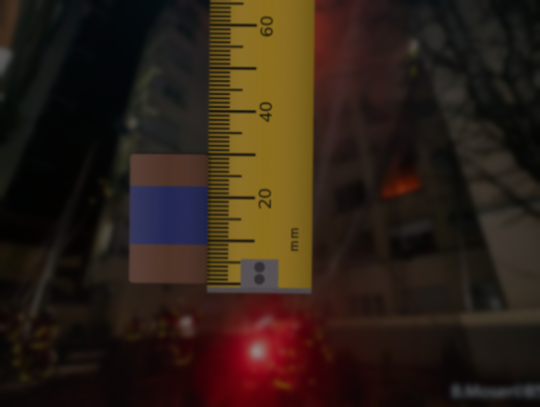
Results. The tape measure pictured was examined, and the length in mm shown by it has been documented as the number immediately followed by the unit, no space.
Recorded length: 30mm
